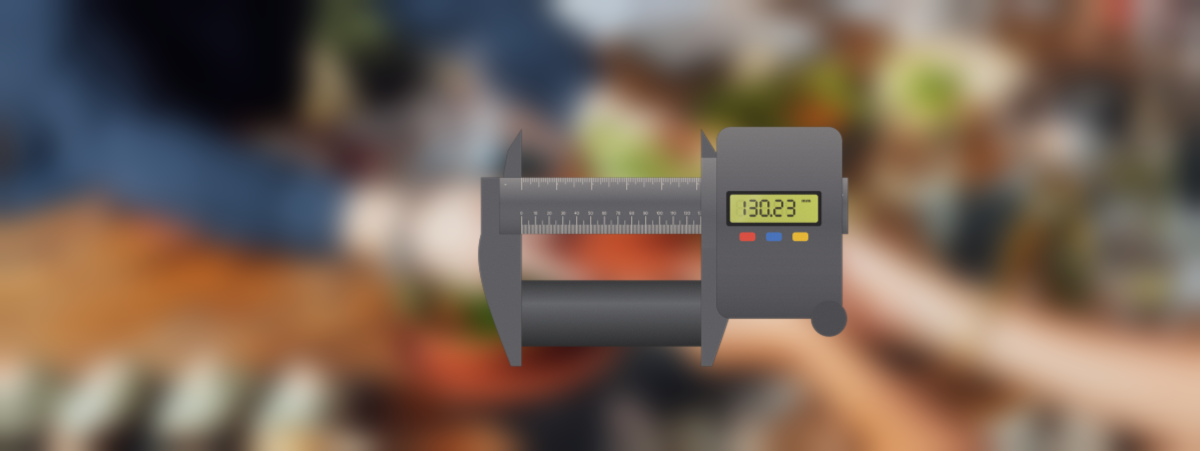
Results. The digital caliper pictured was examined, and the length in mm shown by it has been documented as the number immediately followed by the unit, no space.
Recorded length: 130.23mm
